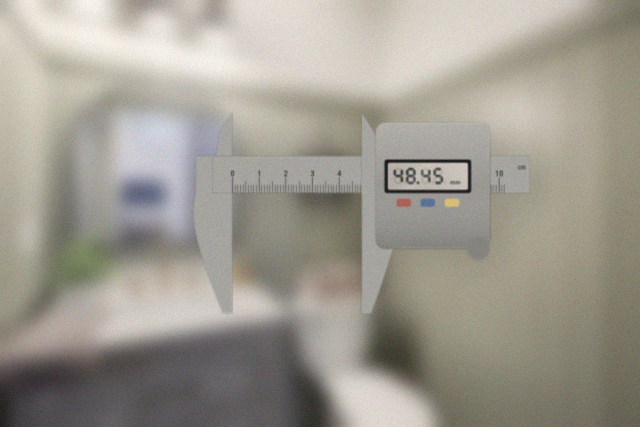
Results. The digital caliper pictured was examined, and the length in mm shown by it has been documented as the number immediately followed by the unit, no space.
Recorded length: 48.45mm
